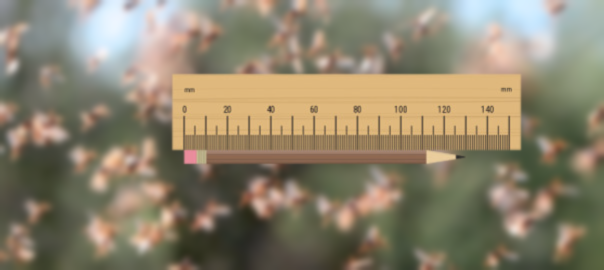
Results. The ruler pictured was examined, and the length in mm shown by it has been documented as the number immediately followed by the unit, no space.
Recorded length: 130mm
